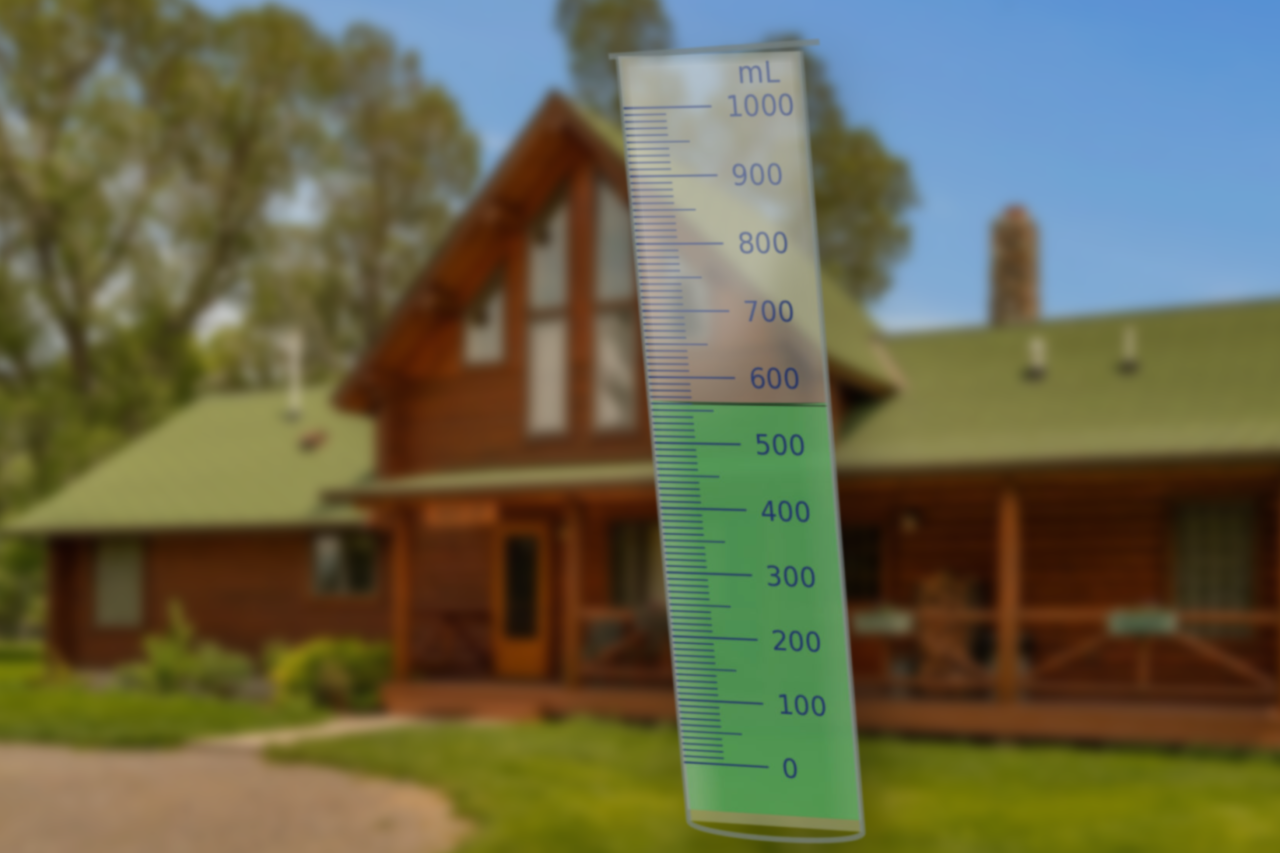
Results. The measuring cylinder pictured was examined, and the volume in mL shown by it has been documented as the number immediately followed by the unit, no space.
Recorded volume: 560mL
